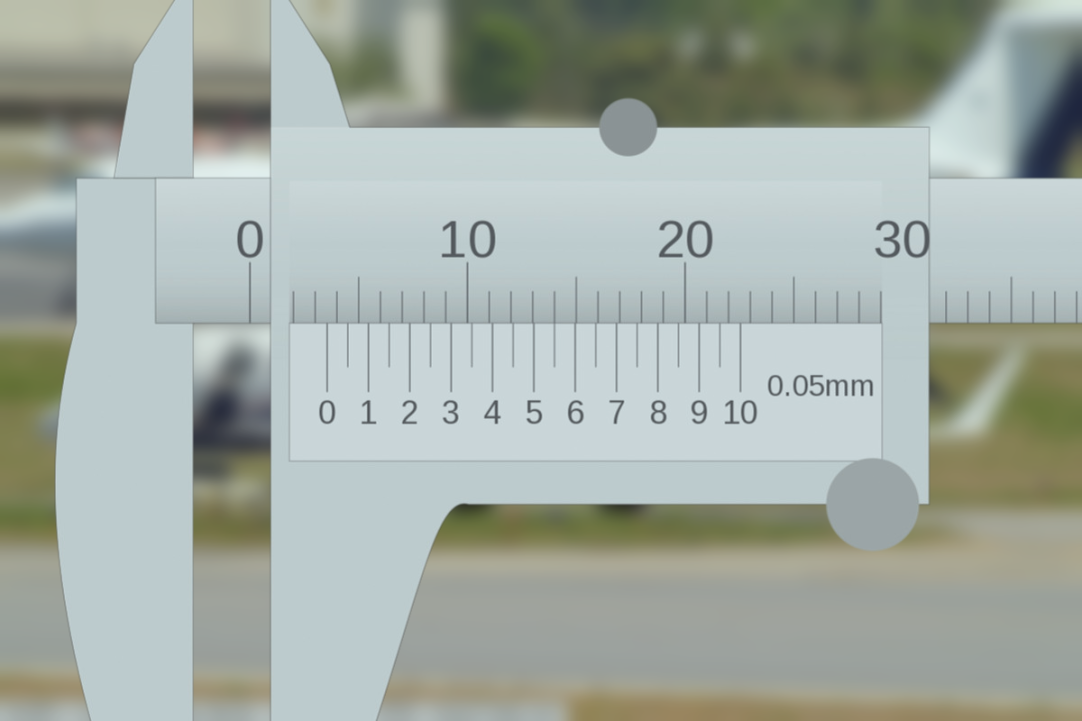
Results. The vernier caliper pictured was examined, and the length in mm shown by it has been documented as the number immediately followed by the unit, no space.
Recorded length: 3.55mm
